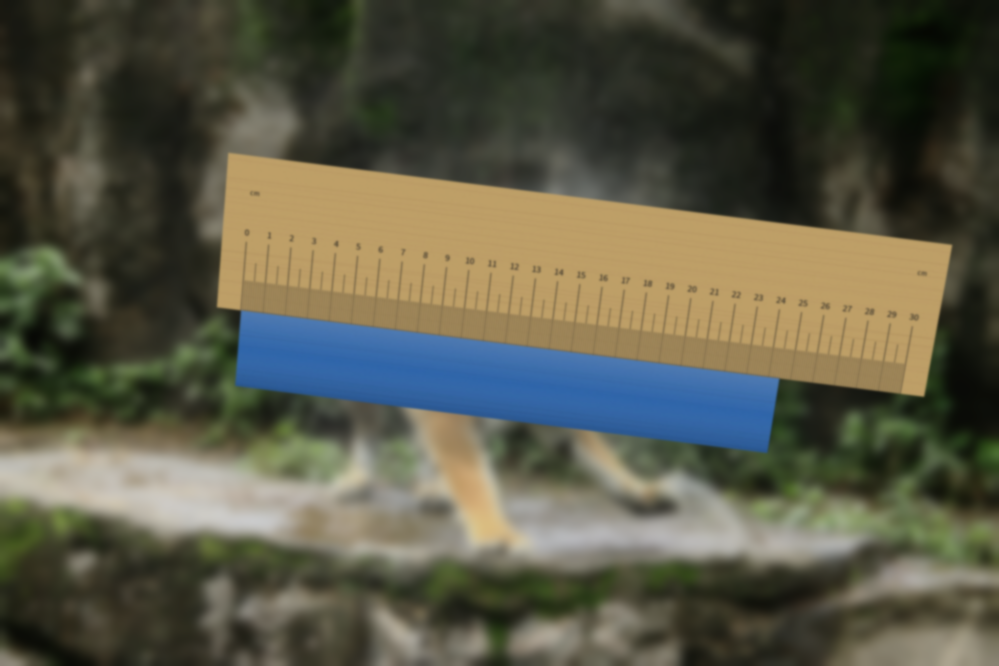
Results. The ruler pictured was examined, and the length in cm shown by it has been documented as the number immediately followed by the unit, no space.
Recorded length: 24.5cm
